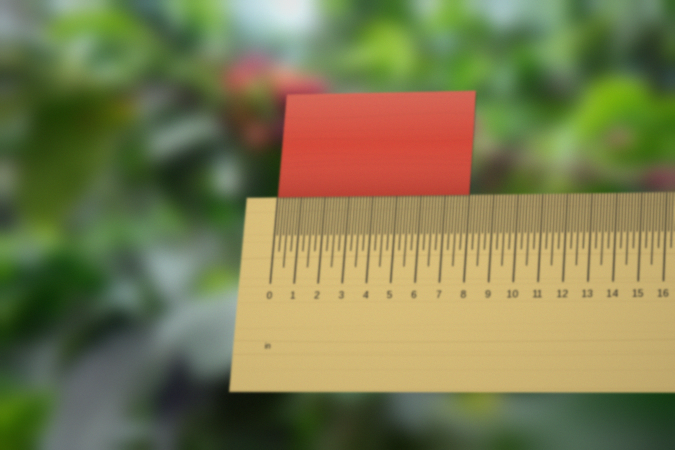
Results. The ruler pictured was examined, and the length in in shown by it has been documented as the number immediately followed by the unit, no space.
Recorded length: 8in
